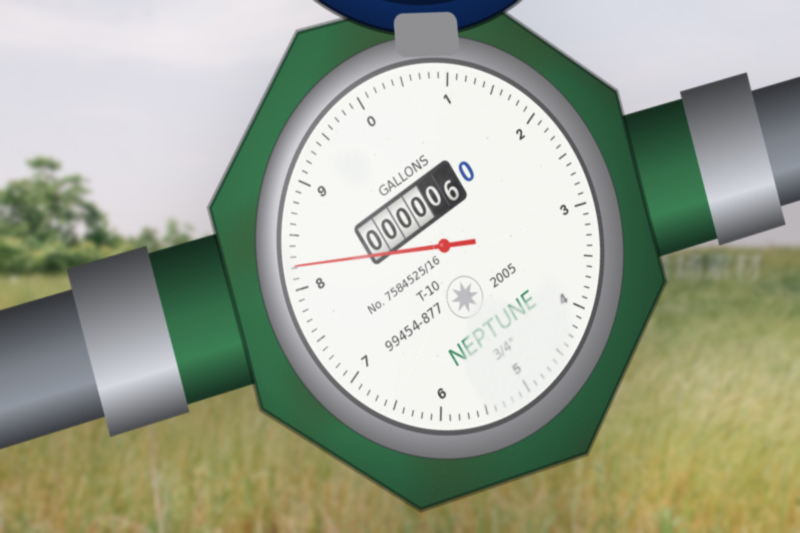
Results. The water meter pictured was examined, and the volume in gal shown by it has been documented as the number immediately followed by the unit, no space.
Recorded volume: 58.2gal
